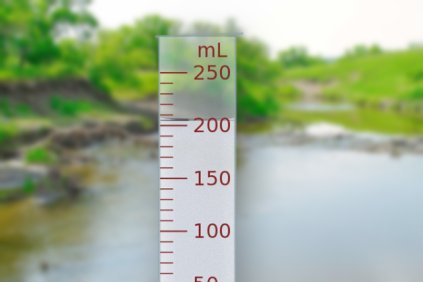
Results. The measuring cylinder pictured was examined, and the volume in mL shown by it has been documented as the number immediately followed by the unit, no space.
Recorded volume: 205mL
